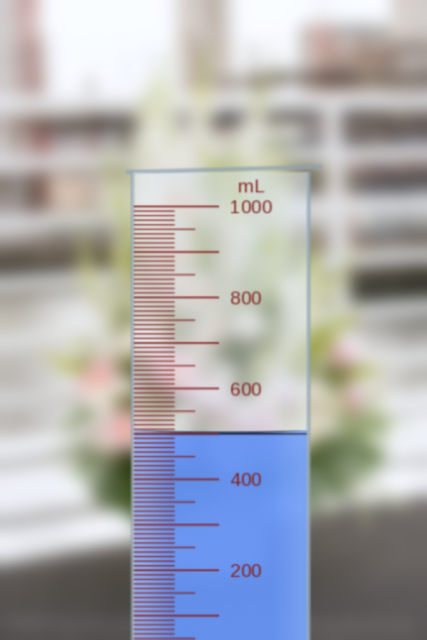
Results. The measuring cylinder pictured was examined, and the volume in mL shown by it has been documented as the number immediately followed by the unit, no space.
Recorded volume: 500mL
